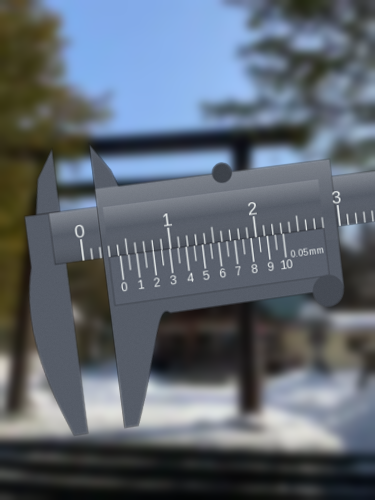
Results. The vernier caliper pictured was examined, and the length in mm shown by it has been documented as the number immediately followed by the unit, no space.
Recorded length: 4.2mm
